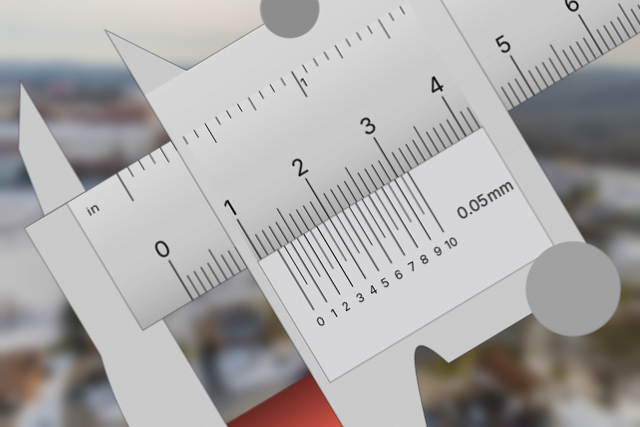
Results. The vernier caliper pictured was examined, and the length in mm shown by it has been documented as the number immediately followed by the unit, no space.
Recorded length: 12.4mm
